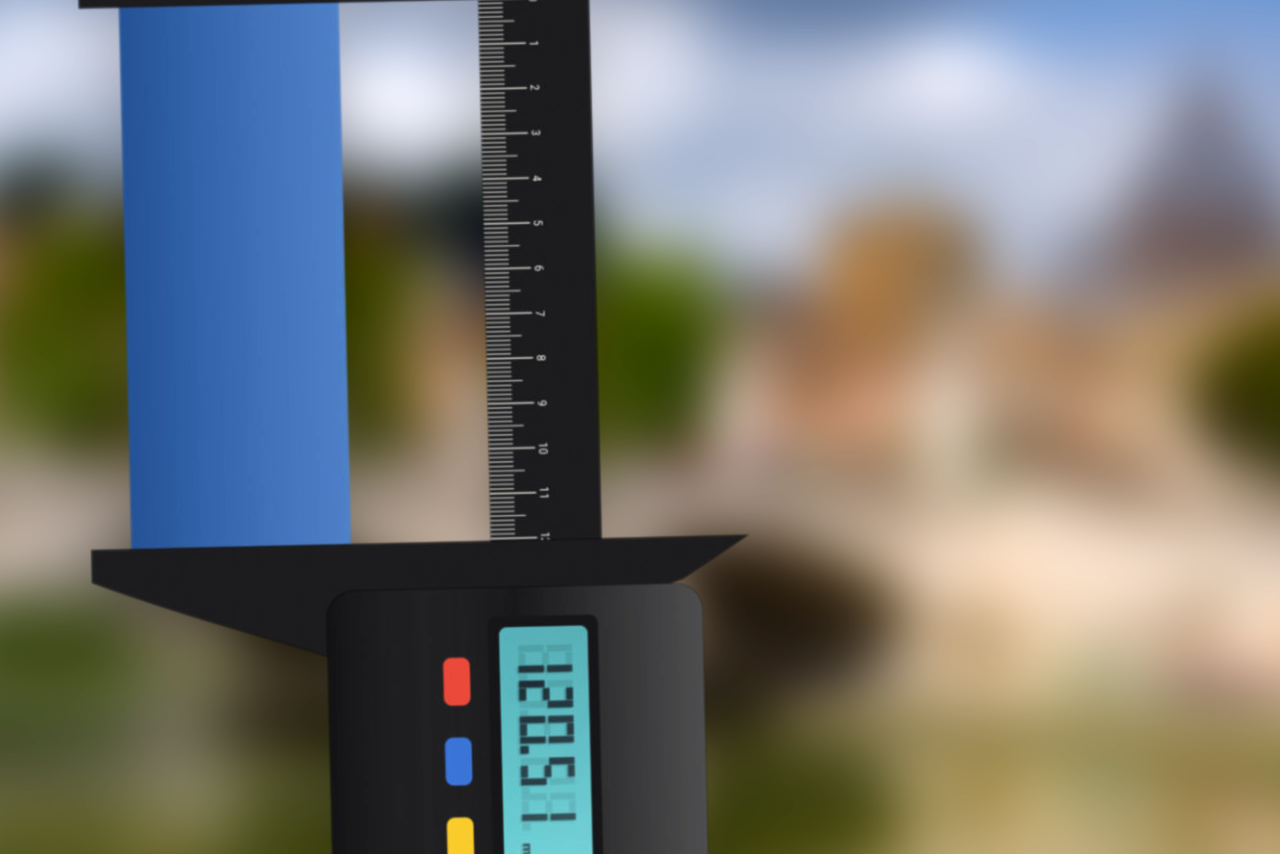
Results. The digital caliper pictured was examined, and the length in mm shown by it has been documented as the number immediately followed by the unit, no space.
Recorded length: 120.51mm
